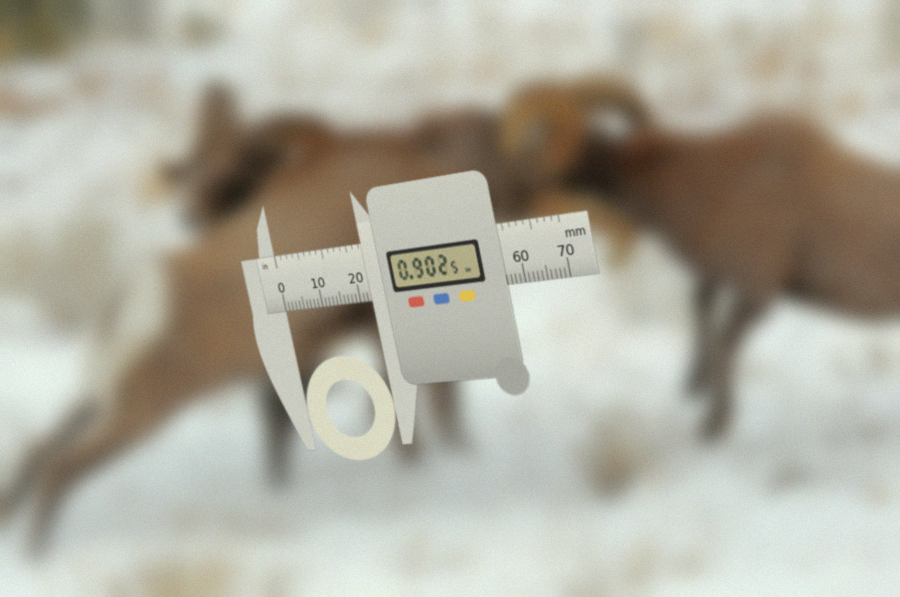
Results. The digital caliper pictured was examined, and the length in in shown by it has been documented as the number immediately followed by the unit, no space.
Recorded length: 0.9025in
